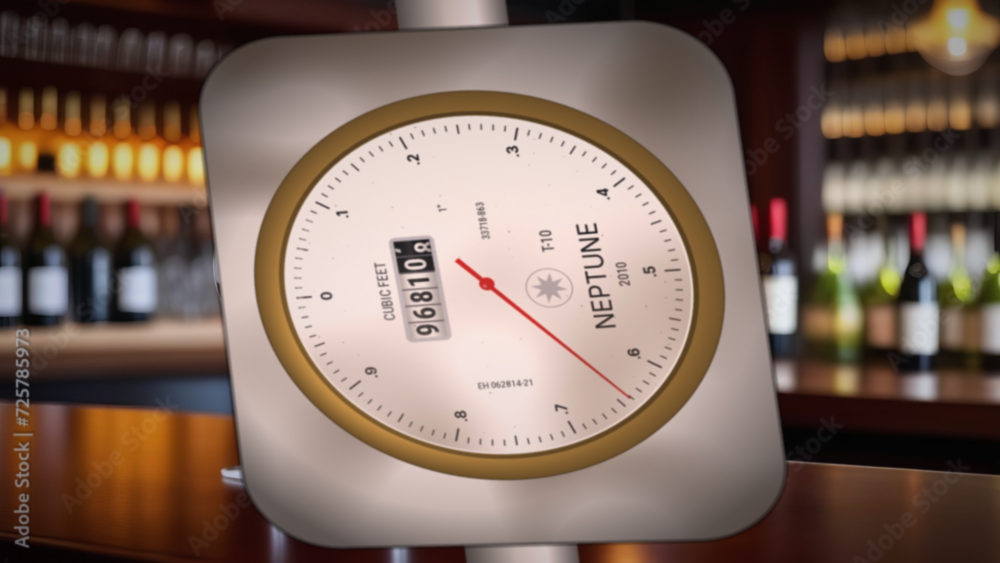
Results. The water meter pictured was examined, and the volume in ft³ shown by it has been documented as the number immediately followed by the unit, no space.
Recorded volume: 968107.64ft³
